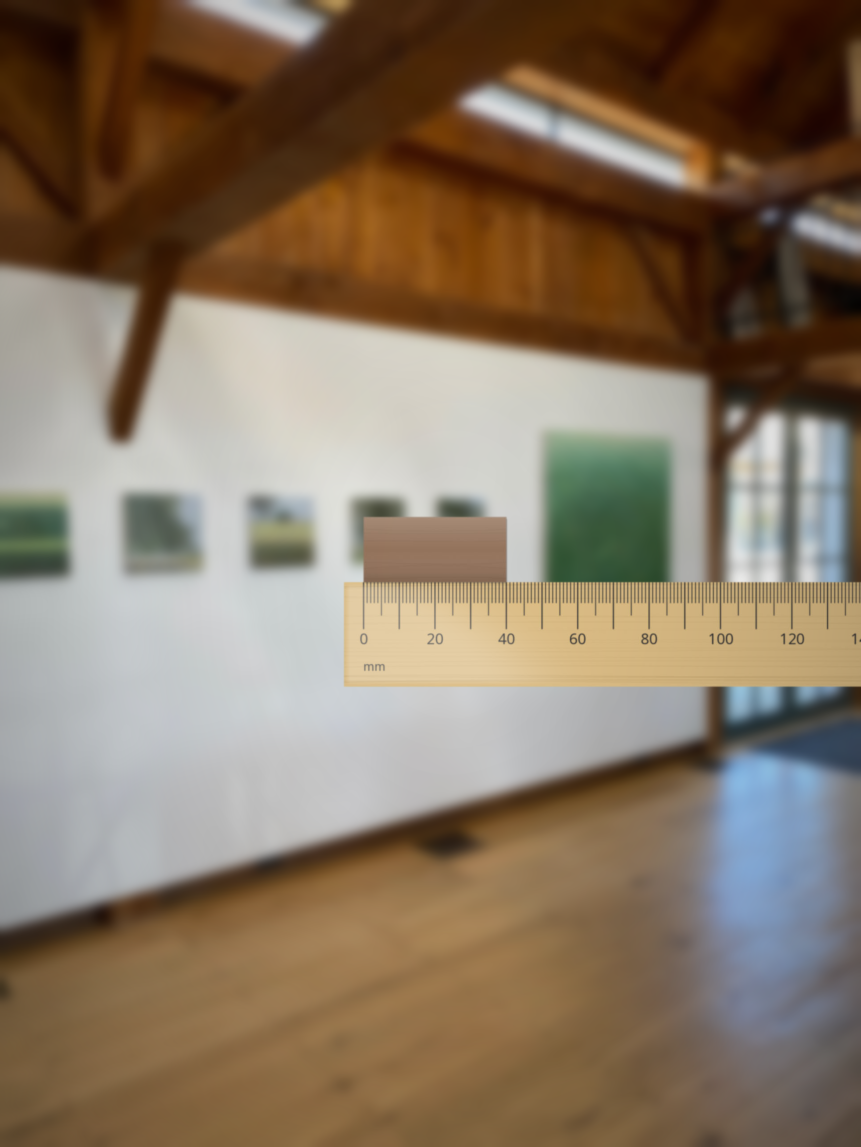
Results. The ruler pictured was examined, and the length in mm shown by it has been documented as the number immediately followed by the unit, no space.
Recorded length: 40mm
